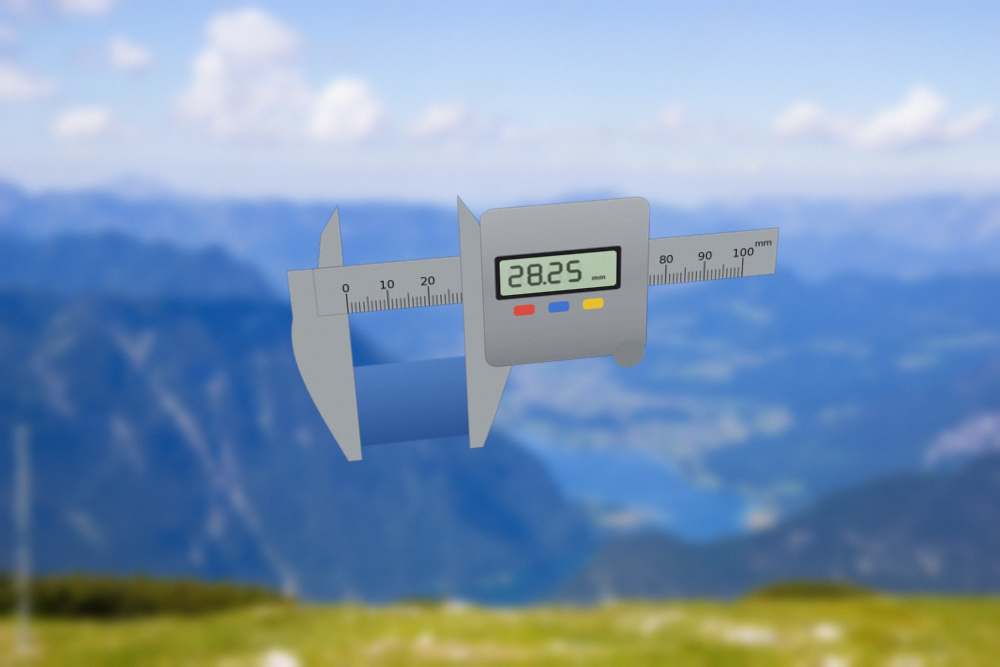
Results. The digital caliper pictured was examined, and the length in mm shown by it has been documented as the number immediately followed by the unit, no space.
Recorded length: 28.25mm
